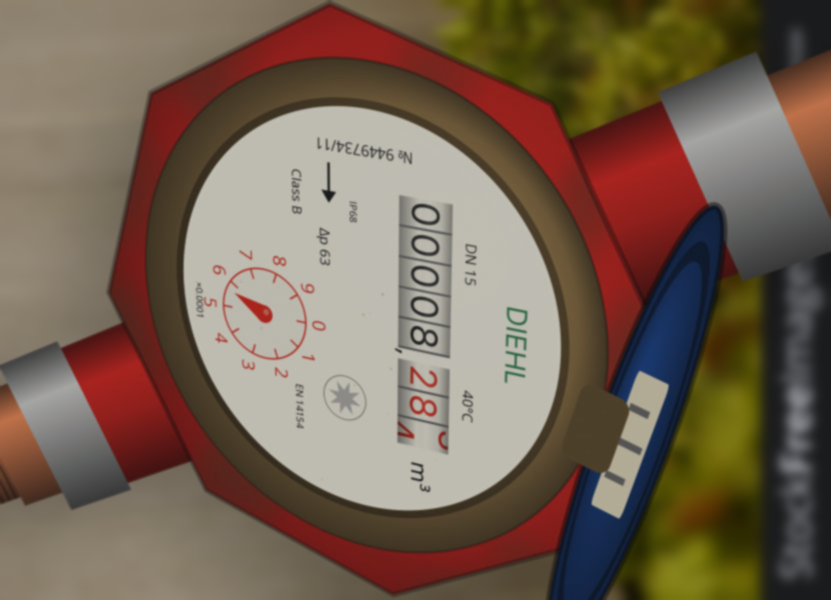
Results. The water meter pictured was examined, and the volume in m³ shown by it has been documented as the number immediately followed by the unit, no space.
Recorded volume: 8.2835m³
